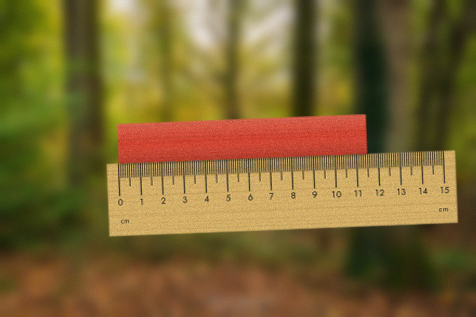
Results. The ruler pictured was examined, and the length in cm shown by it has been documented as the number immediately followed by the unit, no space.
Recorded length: 11.5cm
